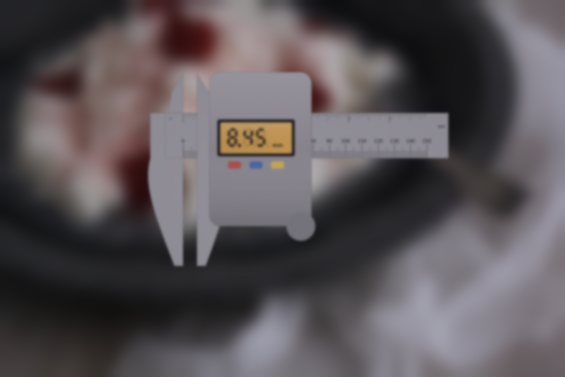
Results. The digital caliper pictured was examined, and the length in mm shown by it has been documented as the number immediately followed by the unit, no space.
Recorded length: 8.45mm
